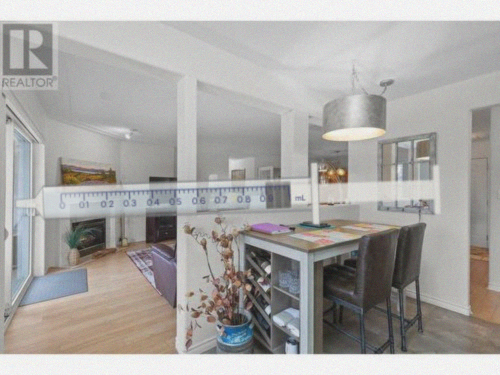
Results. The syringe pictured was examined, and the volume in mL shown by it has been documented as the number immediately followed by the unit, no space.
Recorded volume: 0.9mL
